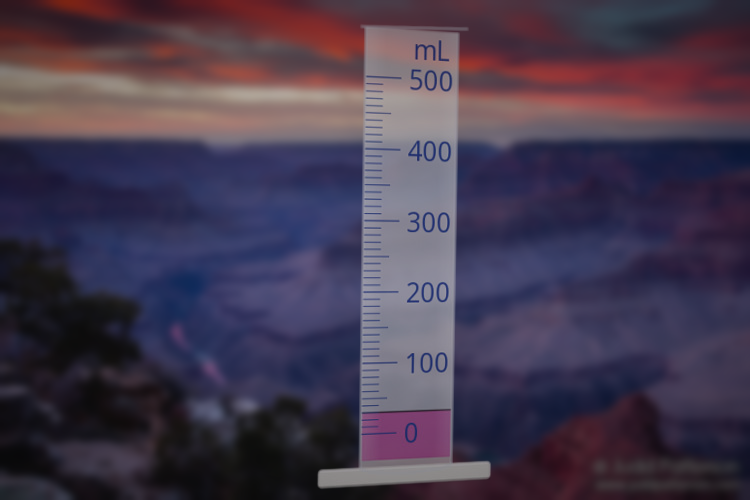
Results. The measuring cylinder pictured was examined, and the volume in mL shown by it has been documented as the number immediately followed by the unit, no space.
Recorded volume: 30mL
